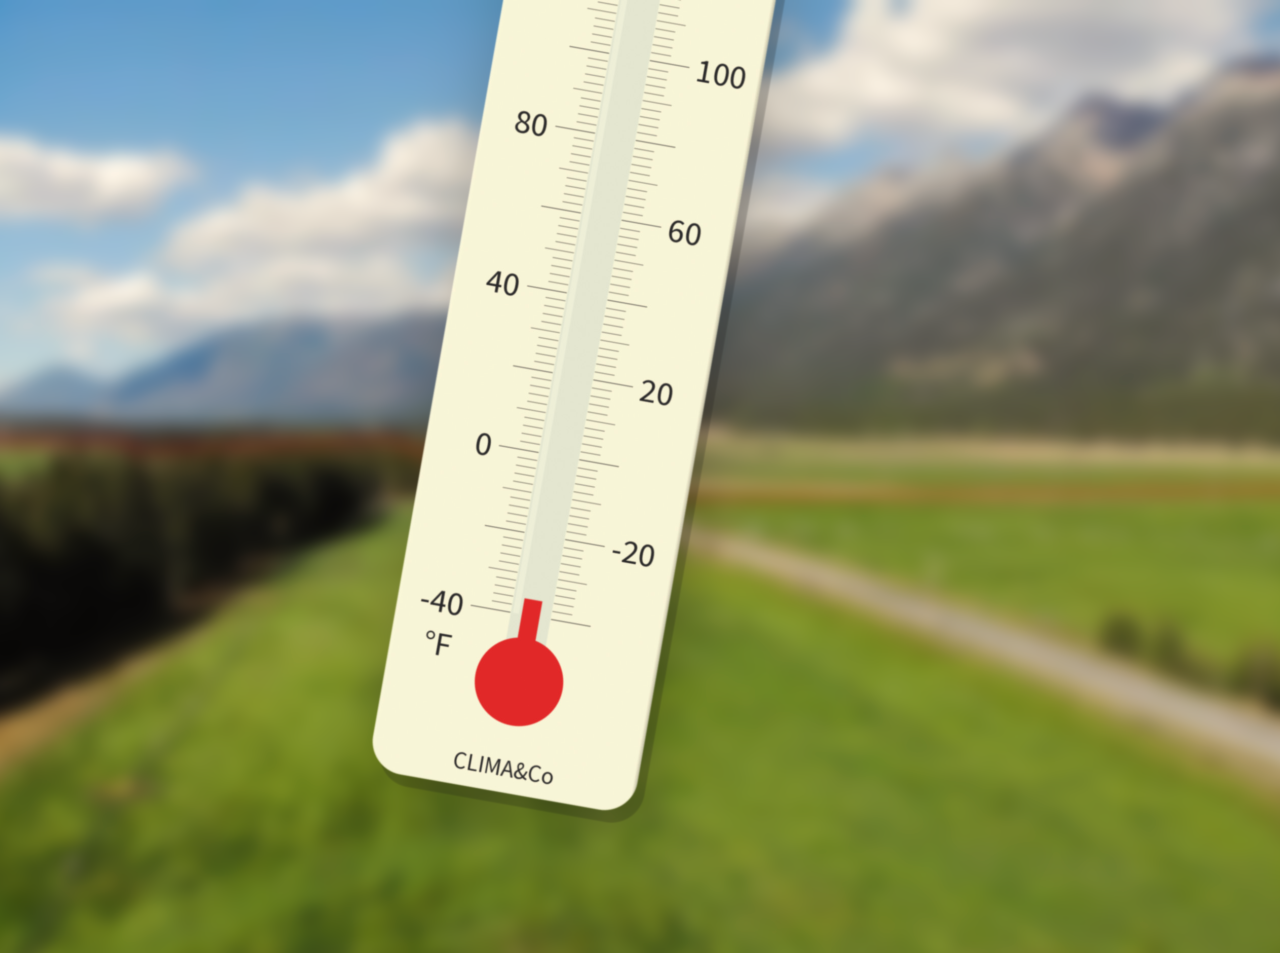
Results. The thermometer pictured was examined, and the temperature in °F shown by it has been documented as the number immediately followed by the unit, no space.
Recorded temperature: -36°F
